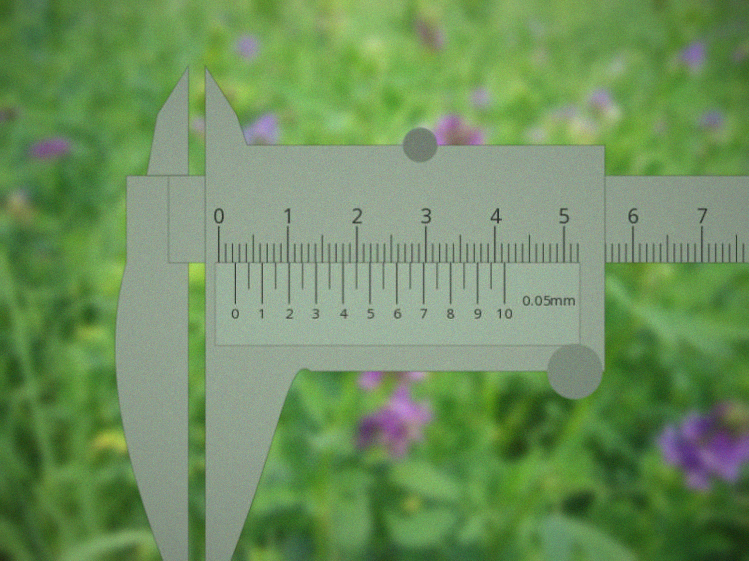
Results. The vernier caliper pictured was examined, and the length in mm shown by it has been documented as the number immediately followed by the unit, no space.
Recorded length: 2.4mm
